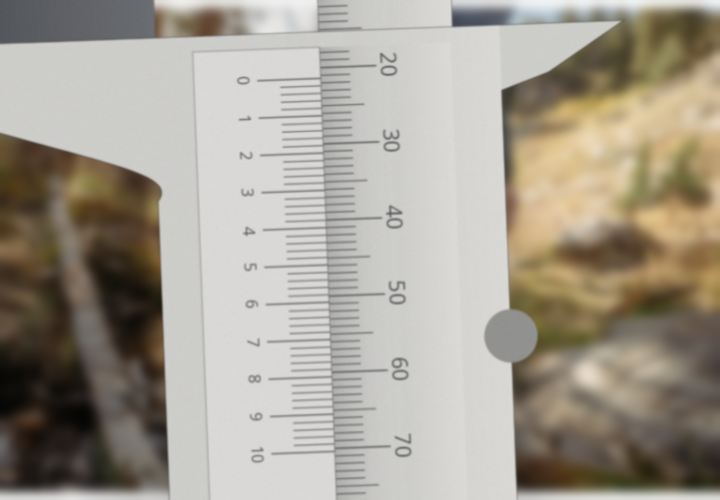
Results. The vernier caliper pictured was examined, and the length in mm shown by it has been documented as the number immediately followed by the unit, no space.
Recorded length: 21.4mm
